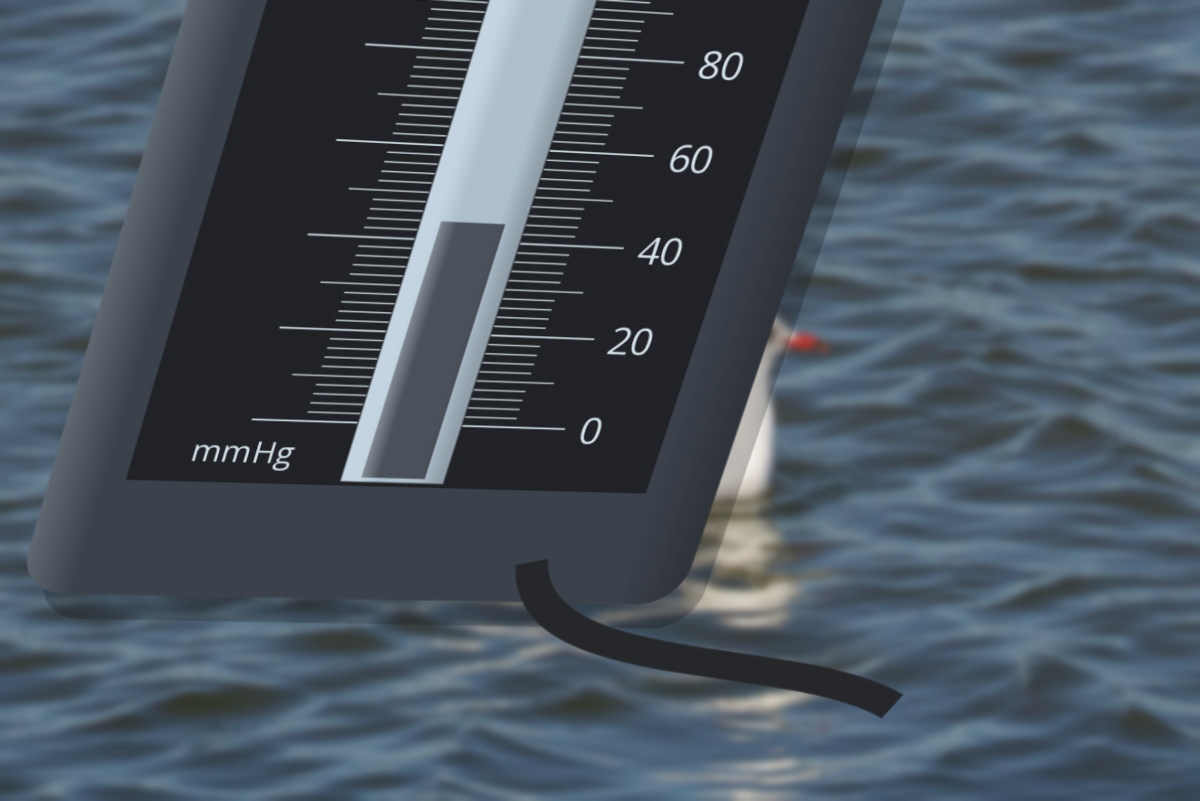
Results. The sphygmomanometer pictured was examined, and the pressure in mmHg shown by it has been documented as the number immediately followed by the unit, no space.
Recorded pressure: 44mmHg
